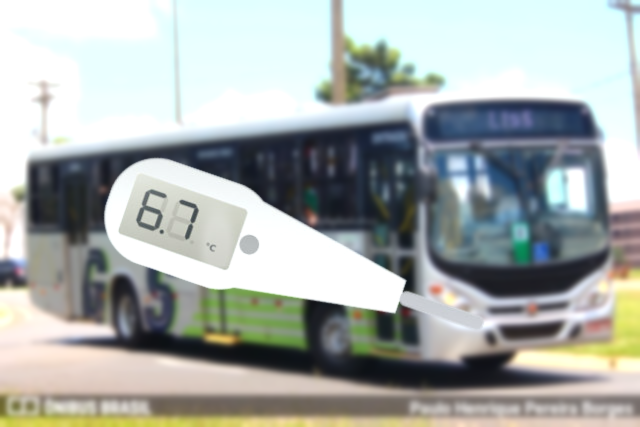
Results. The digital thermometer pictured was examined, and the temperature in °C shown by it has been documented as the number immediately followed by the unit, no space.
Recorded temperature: 6.7°C
